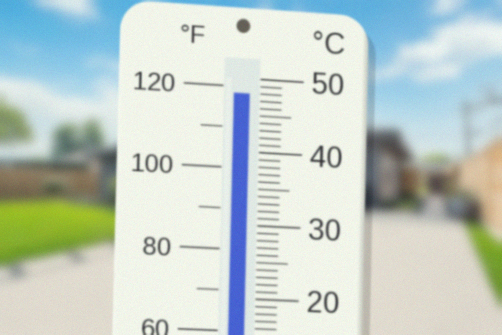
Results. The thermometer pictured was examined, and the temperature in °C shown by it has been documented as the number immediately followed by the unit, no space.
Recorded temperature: 48°C
